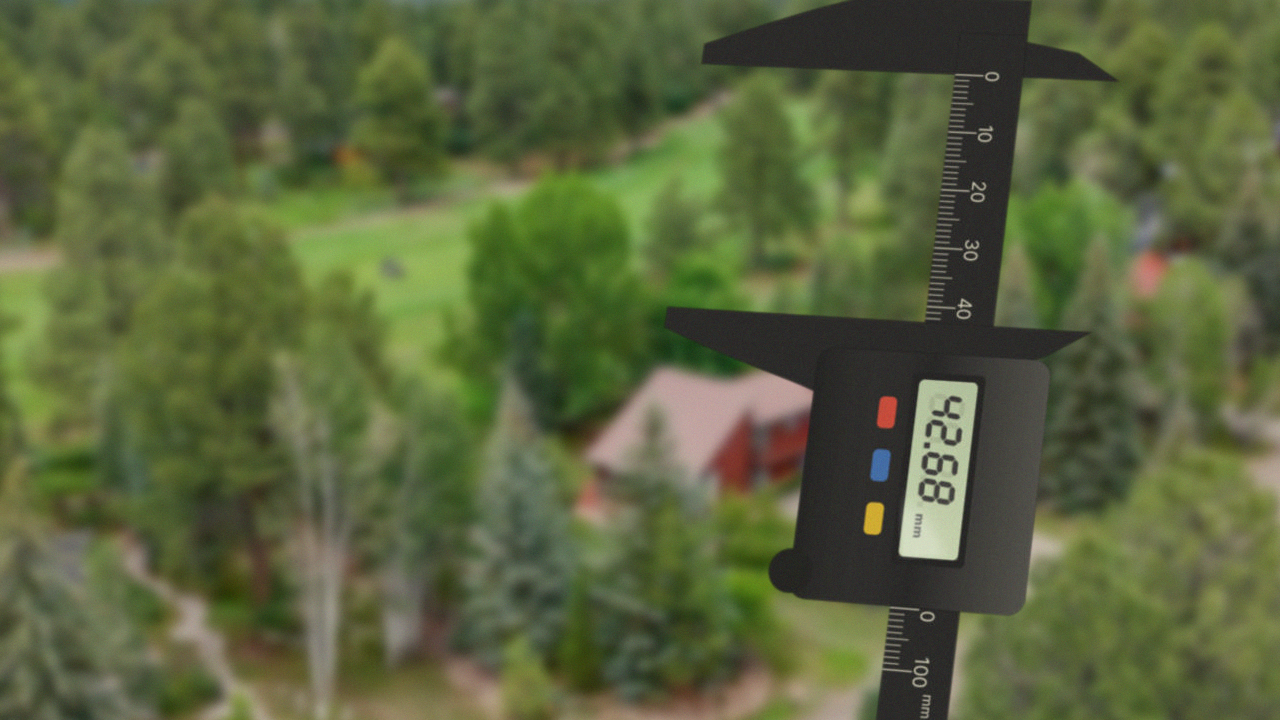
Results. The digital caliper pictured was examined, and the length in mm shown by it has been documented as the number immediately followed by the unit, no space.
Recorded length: 42.68mm
